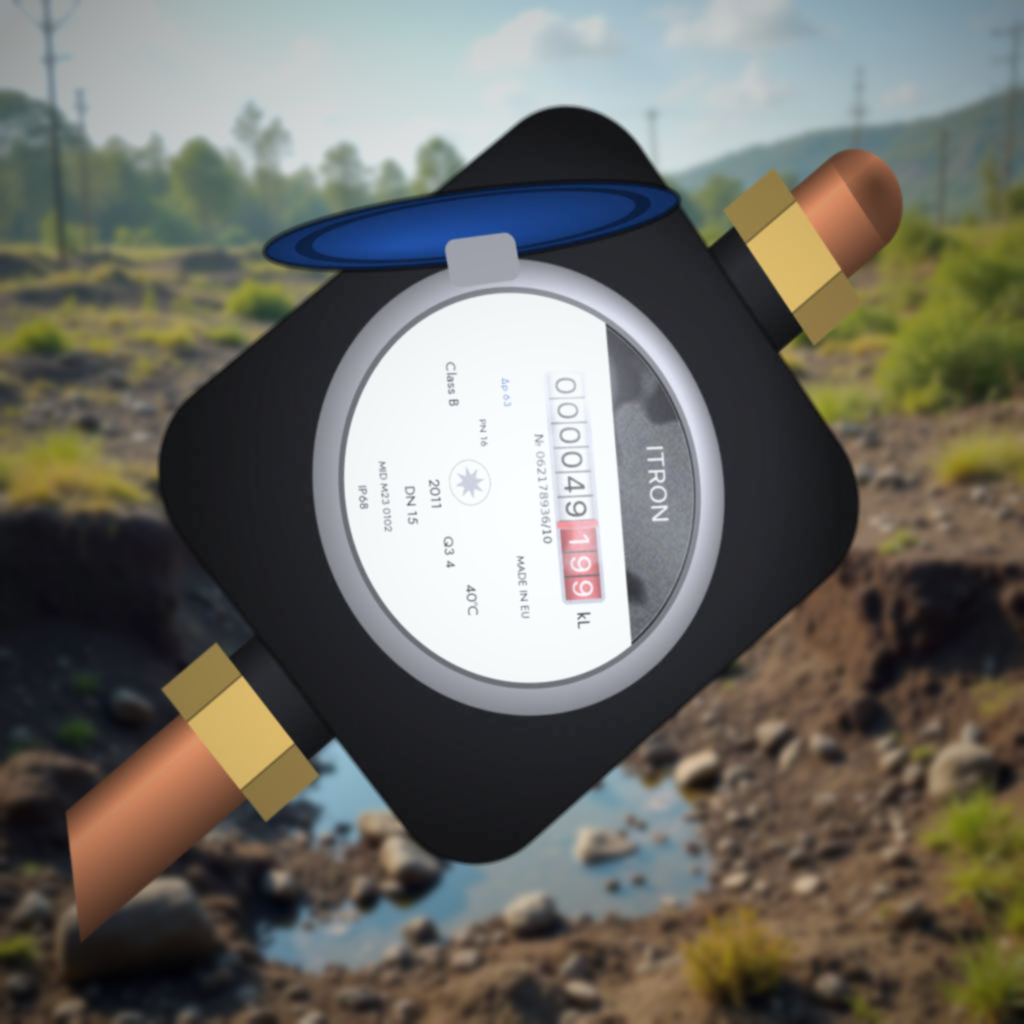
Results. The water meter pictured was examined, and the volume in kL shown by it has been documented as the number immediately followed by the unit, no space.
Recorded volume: 49.199kL
